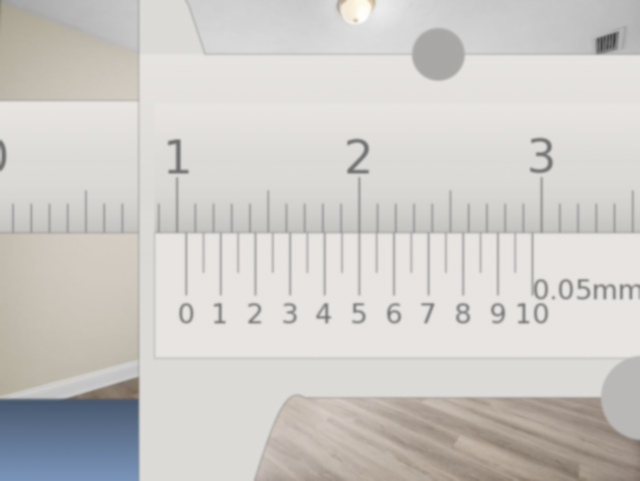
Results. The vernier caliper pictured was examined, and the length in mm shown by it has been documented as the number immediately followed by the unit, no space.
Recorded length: 10.5mm
